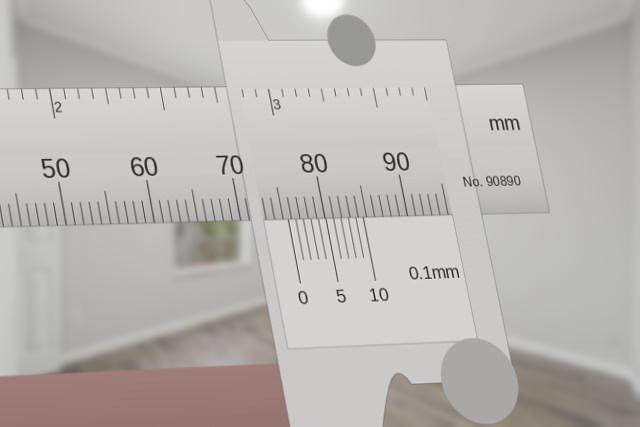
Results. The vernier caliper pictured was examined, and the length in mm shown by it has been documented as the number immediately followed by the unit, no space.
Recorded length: 75.6mm
